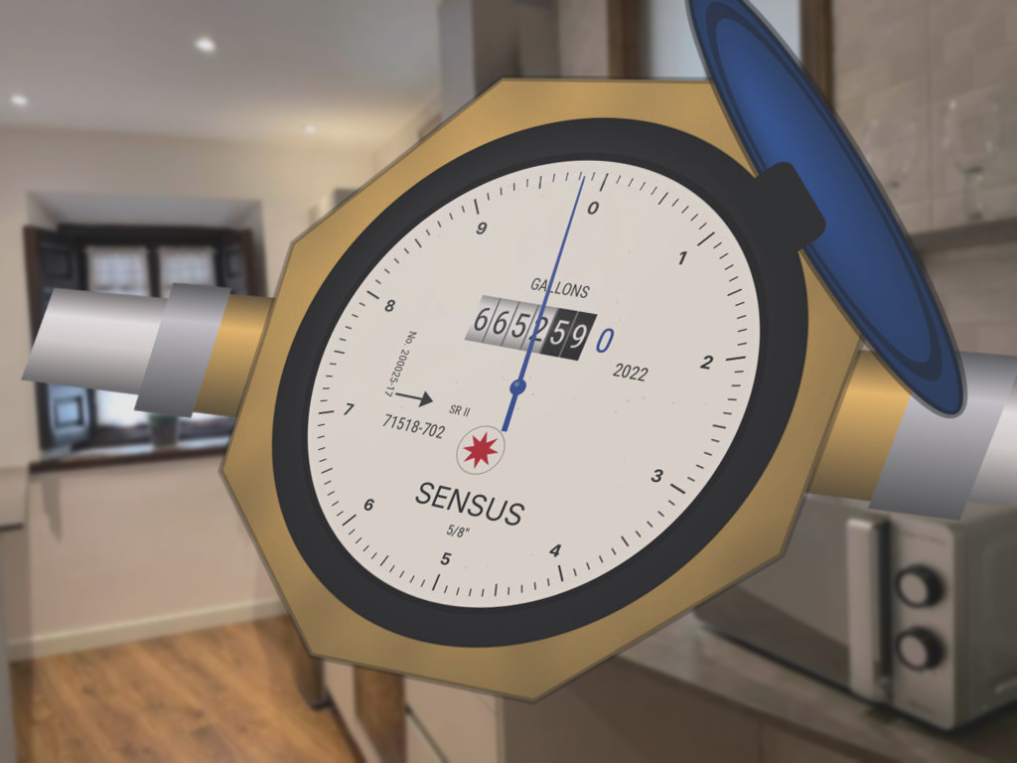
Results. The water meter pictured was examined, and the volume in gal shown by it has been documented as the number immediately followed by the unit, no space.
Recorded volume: 6652589.8gal
